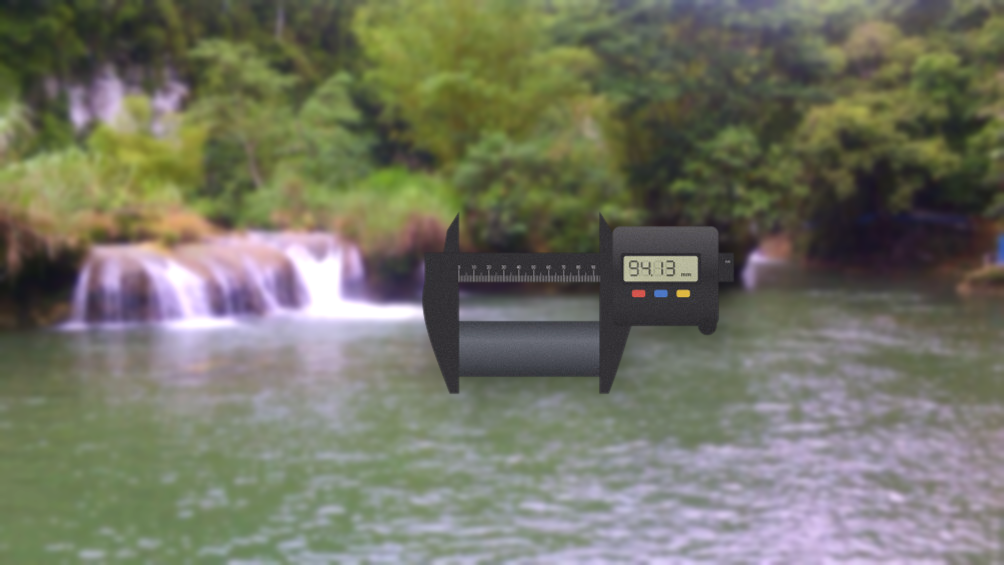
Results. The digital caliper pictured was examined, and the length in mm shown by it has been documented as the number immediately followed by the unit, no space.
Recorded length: 94.13mm
